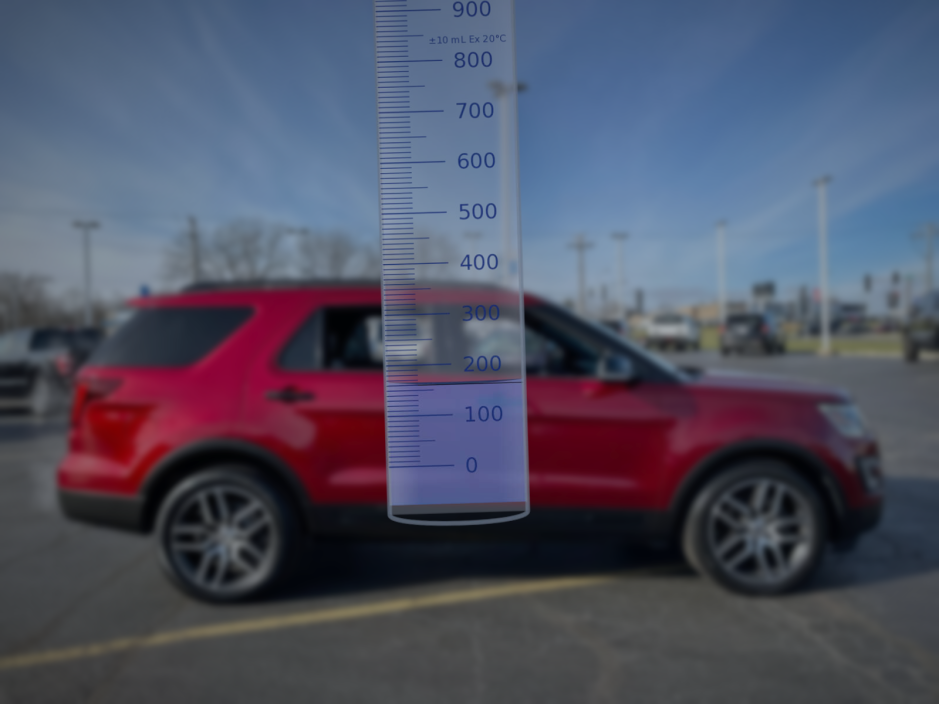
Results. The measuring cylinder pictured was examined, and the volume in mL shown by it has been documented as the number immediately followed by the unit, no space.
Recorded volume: 160mL
